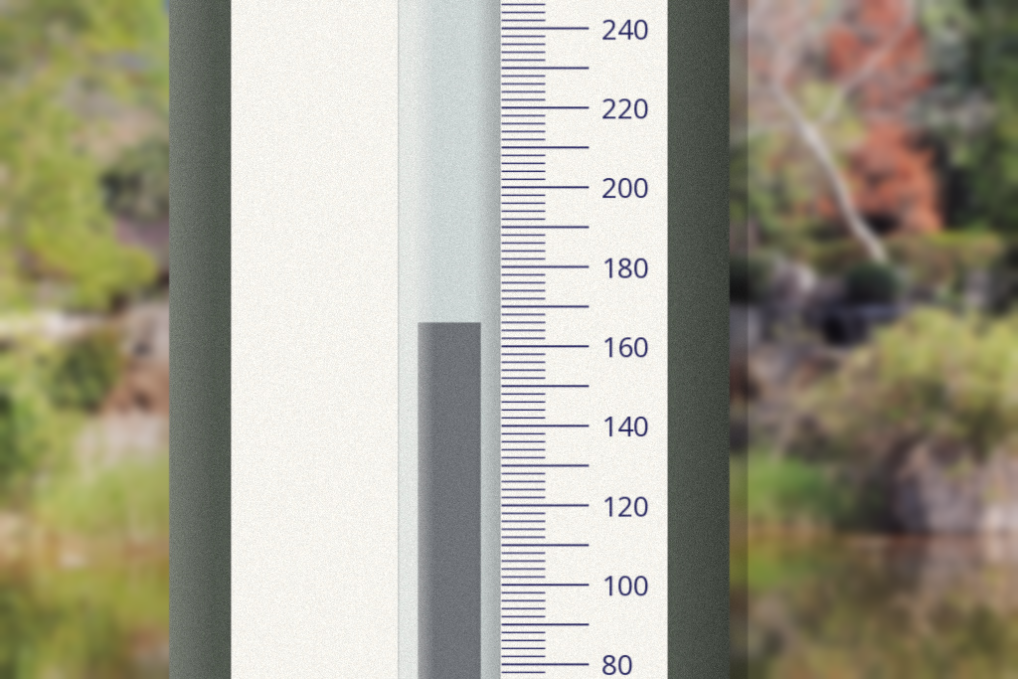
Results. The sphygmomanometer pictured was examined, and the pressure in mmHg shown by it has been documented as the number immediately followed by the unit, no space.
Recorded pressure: 166mmHg
